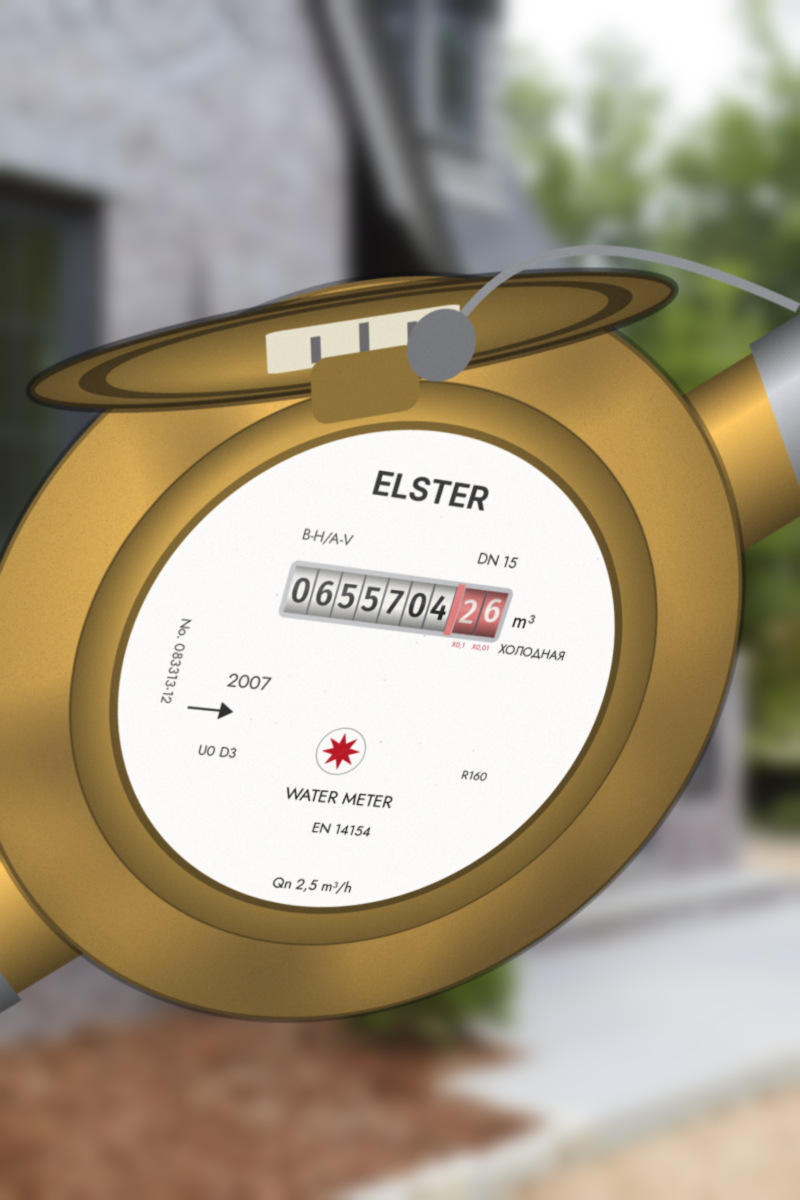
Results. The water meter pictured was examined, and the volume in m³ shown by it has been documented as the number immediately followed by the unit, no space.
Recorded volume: 655704.26m³
